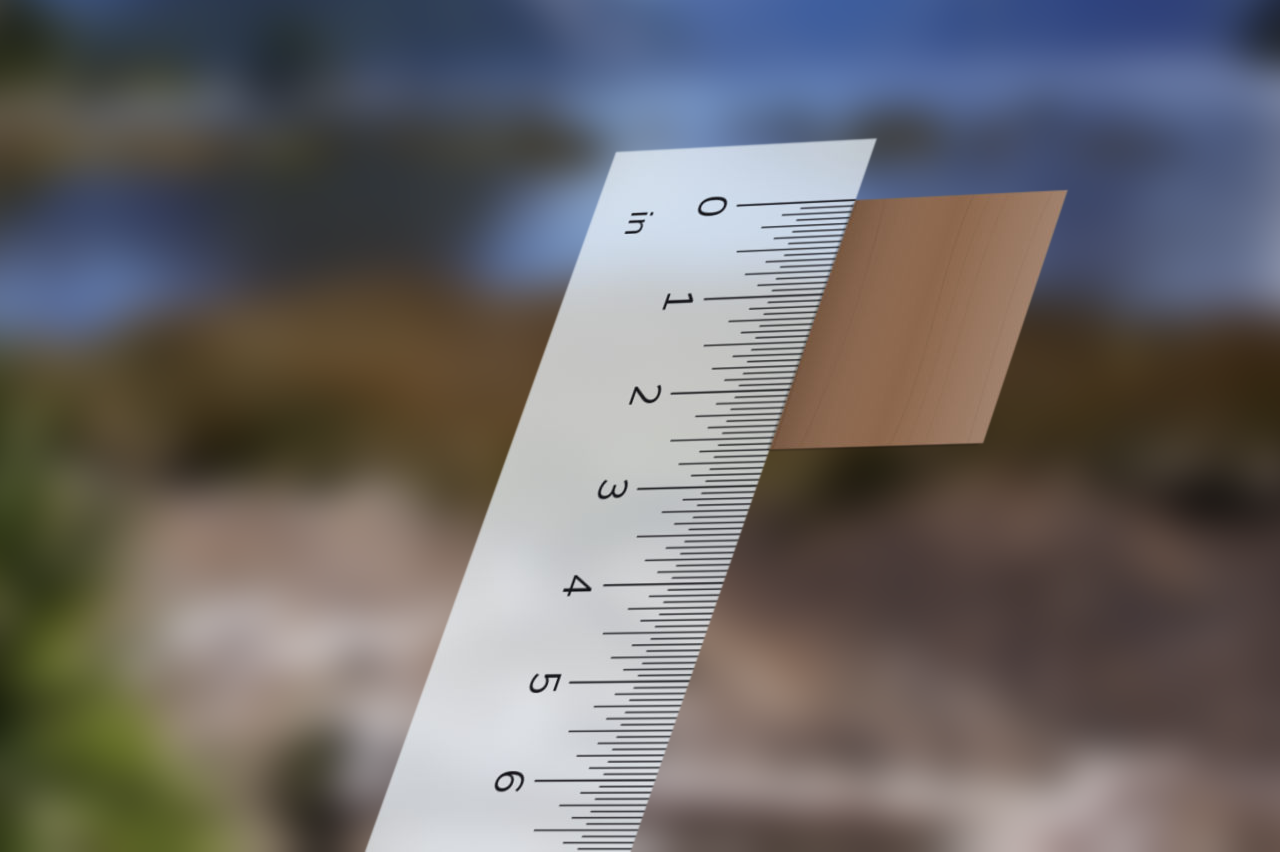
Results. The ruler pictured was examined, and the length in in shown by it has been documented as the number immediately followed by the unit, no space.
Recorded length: 2.625in
